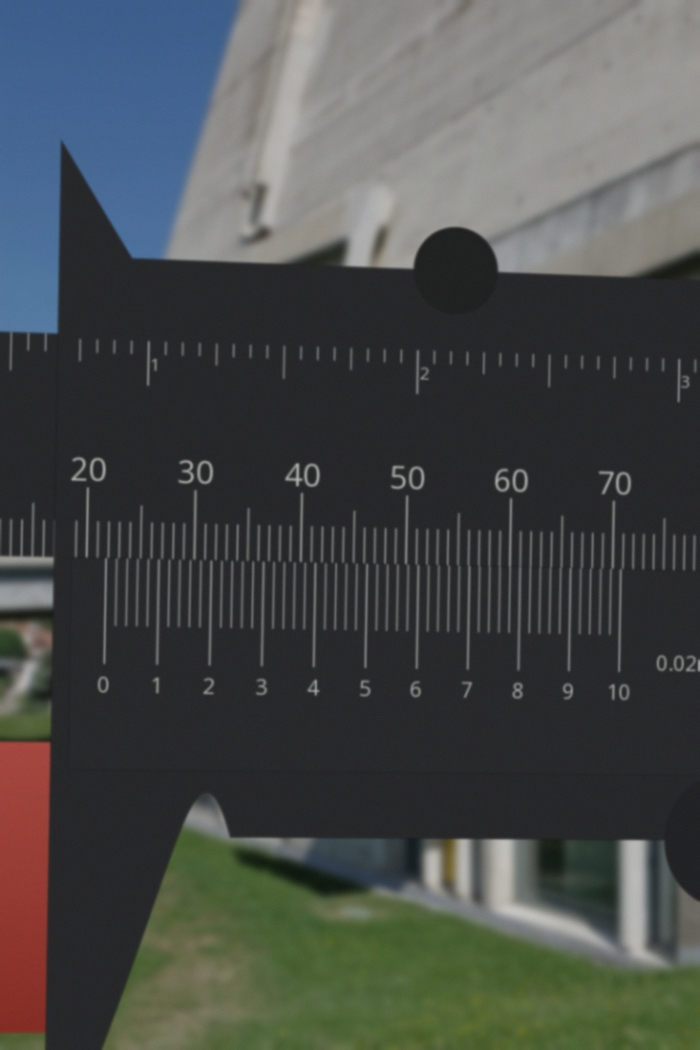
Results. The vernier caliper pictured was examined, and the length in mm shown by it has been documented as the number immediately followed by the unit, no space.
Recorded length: 21.8mm
